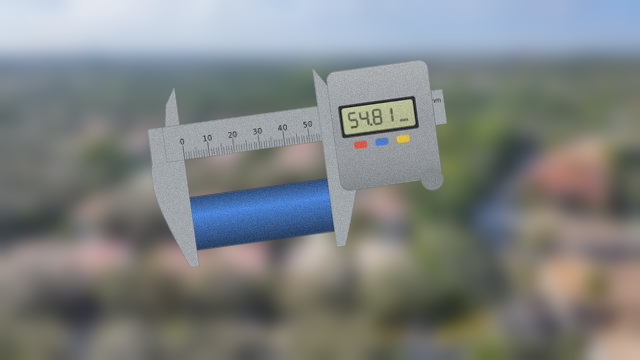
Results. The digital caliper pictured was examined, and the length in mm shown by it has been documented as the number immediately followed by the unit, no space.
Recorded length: 54.81mm
